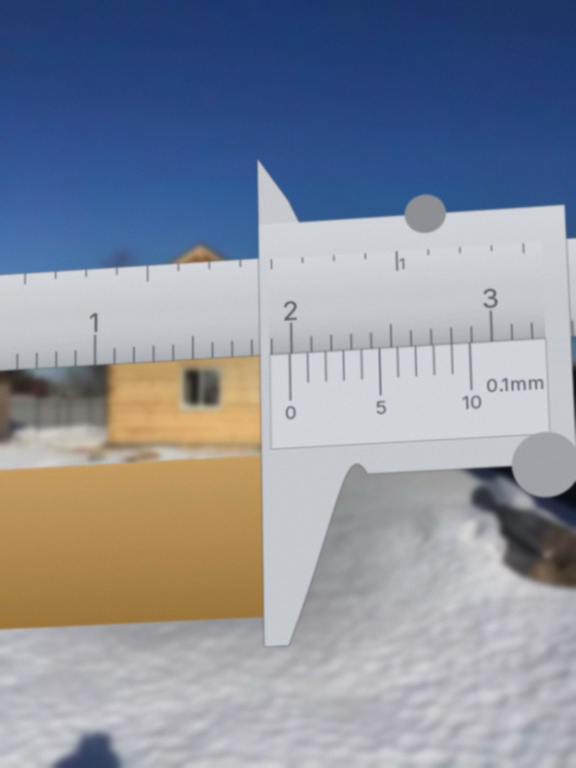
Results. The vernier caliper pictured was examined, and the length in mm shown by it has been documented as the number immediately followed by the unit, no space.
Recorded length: 19.9mm
